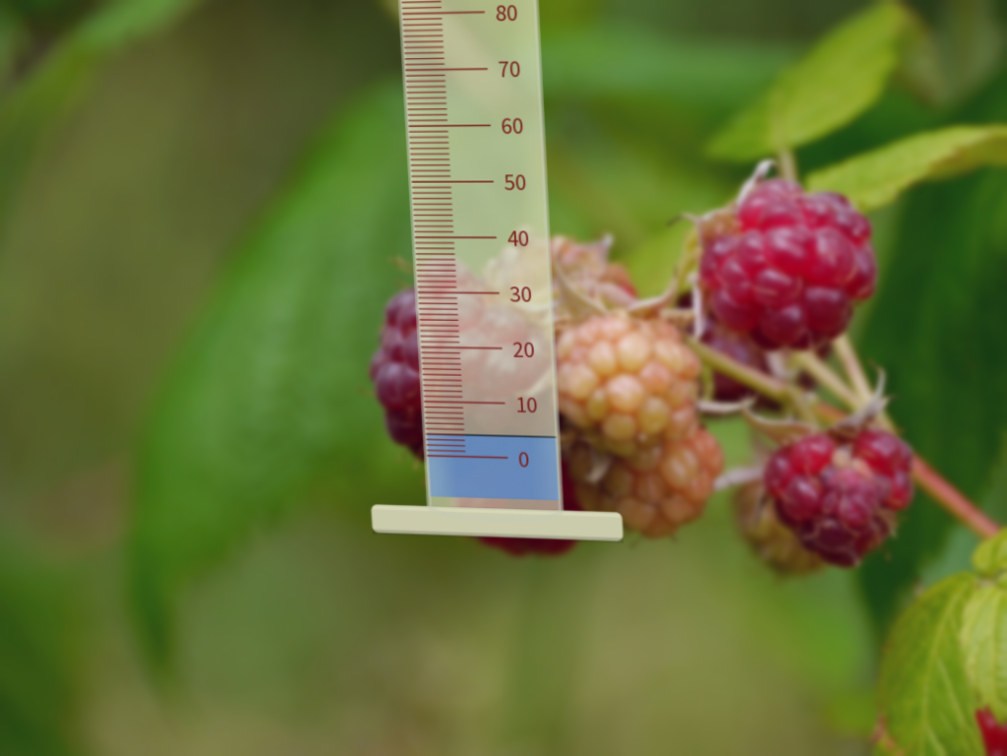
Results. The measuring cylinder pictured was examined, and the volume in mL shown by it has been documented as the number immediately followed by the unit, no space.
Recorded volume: 4mL
